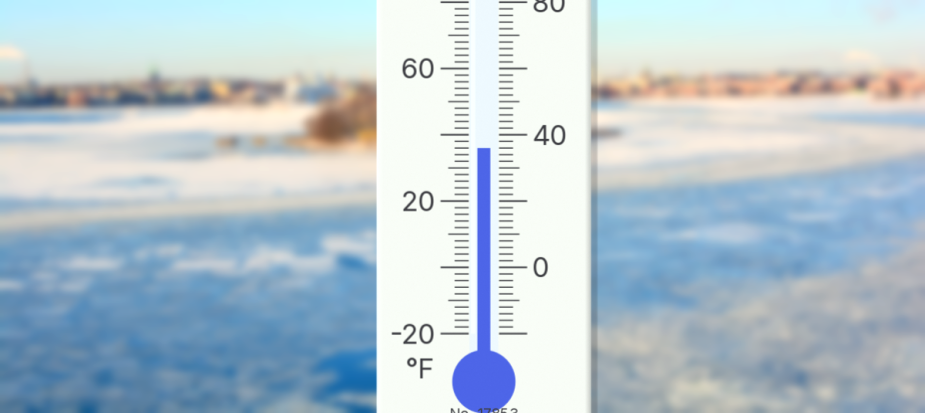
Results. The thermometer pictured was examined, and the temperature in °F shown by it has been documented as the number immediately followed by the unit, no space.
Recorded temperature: 36°F
